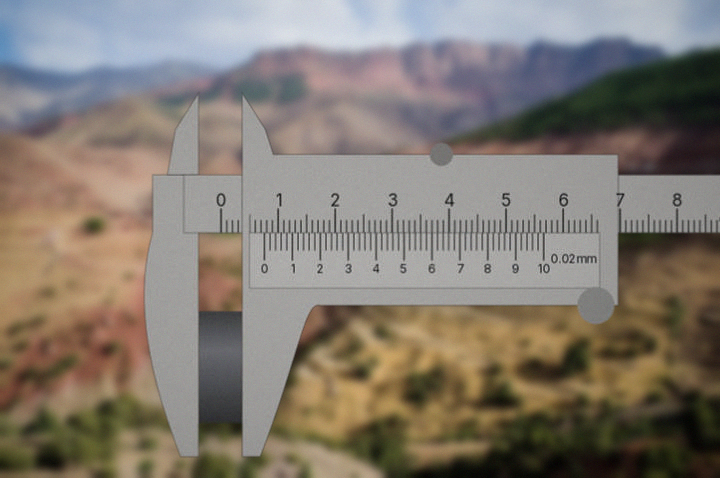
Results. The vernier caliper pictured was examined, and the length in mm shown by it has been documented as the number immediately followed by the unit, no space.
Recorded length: 7.6mm
